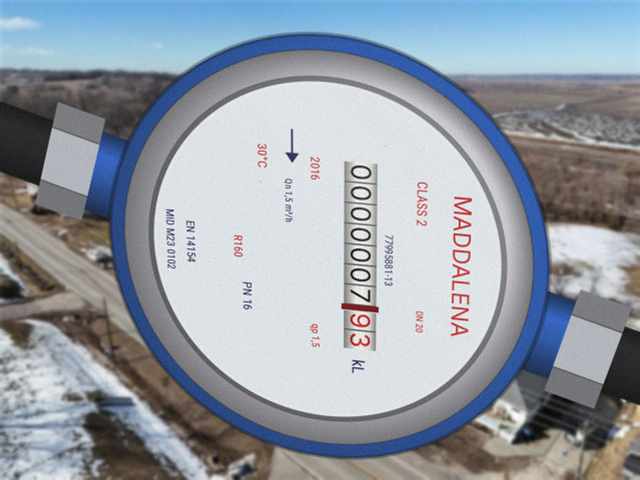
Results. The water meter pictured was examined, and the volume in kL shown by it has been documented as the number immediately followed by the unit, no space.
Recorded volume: 7.93kL
